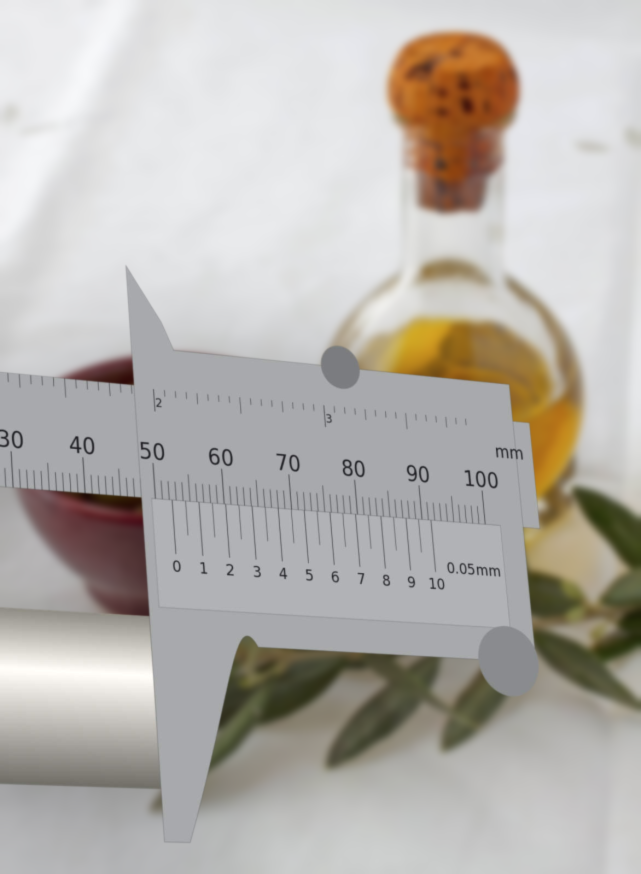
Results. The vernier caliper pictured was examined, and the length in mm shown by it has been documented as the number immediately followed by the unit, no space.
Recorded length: 52.4mm
